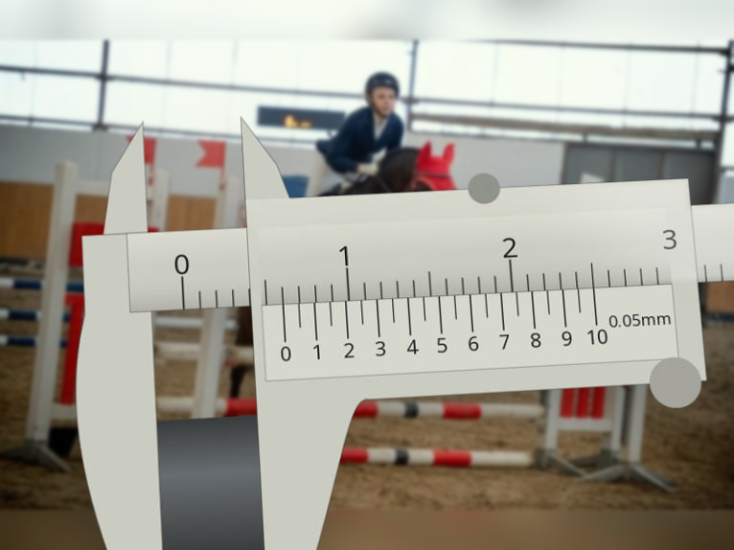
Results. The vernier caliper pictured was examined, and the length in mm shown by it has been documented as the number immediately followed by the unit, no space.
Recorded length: 6.0mm
